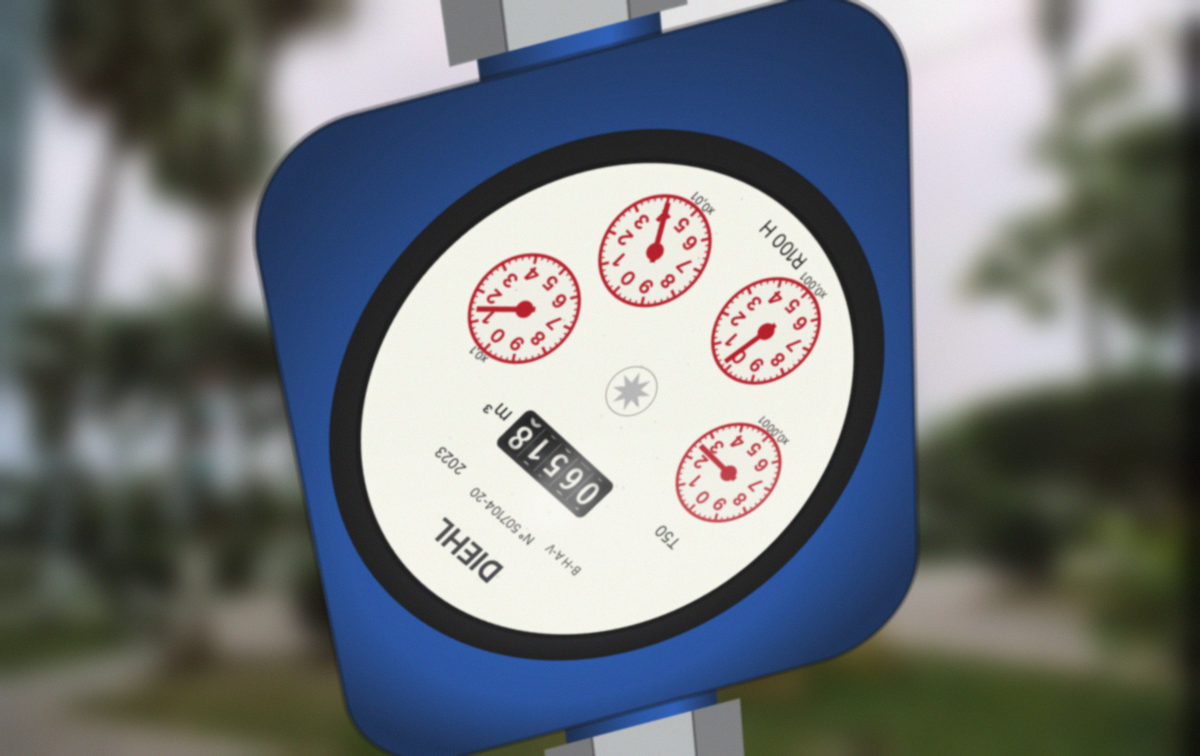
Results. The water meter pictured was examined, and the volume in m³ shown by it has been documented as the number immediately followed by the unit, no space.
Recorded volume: 6518.1402m³
